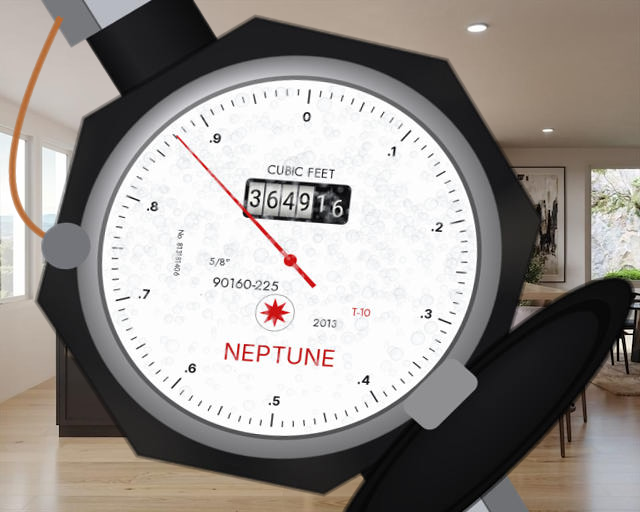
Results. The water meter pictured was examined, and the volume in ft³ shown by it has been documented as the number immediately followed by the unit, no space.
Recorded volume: 364915.87ft³
